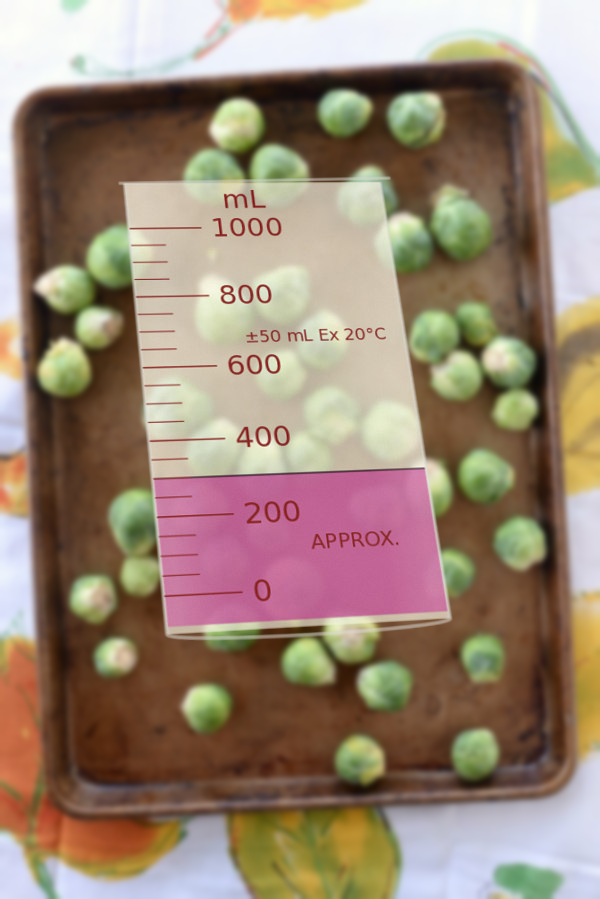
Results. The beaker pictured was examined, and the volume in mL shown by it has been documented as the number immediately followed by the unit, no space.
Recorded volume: 300mL
